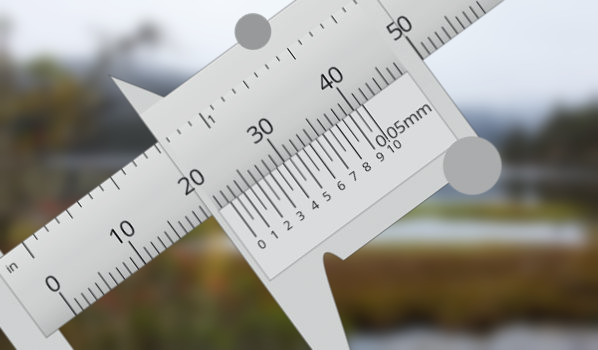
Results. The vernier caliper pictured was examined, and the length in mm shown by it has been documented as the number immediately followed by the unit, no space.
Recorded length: 22.2mm
